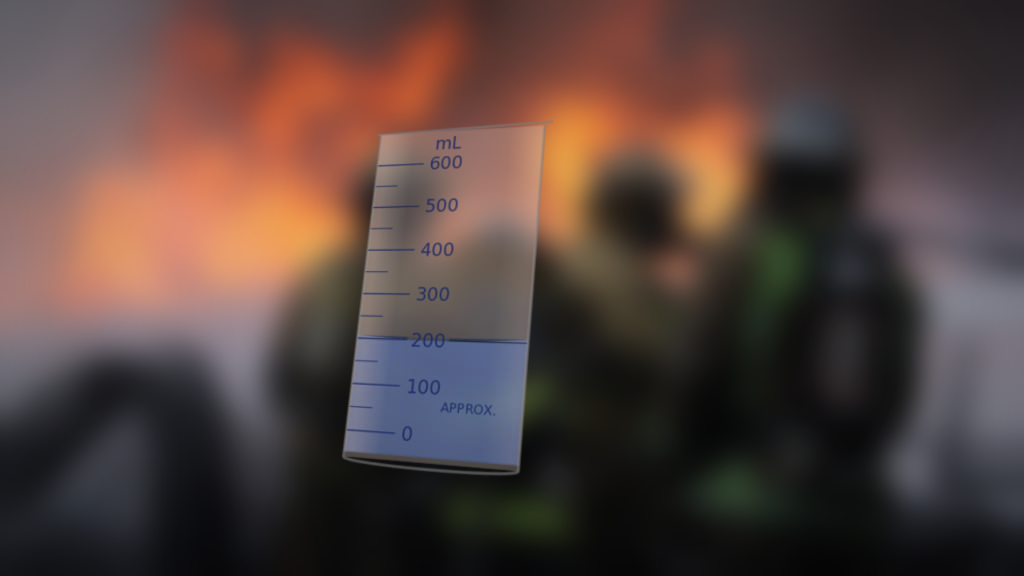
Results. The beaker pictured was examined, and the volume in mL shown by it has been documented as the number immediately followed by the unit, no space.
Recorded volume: 200mL
